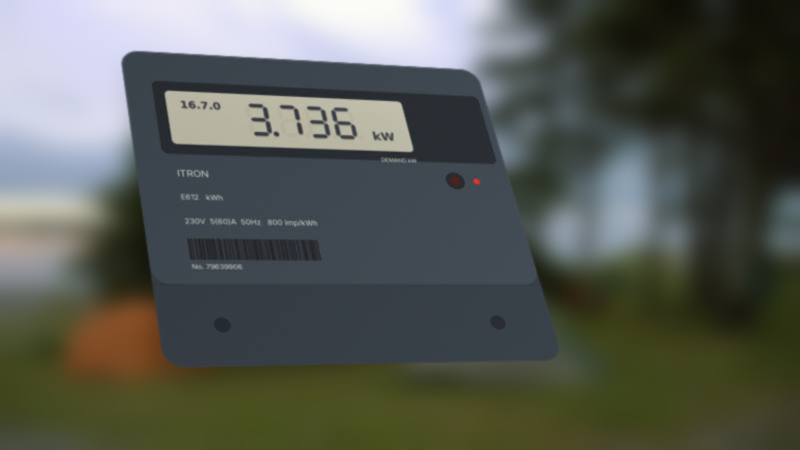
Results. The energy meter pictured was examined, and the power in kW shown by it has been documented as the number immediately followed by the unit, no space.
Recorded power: 3.736kW
